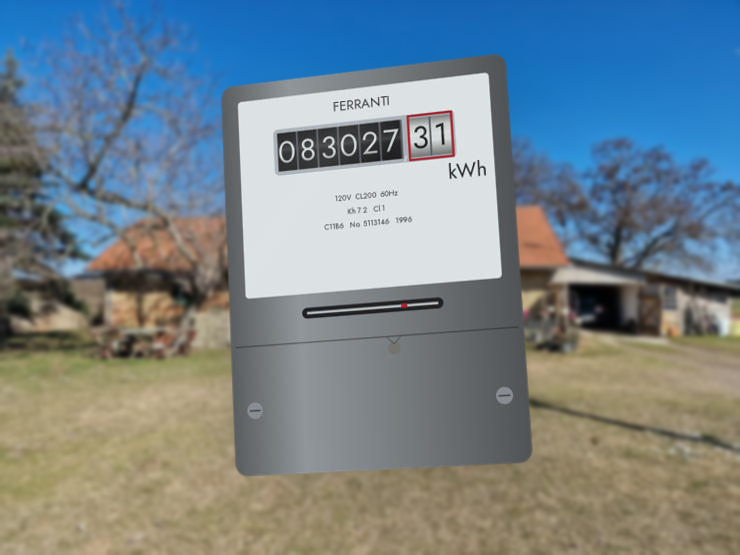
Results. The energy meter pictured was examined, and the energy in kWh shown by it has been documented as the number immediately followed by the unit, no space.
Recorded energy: 83027.31kWh
